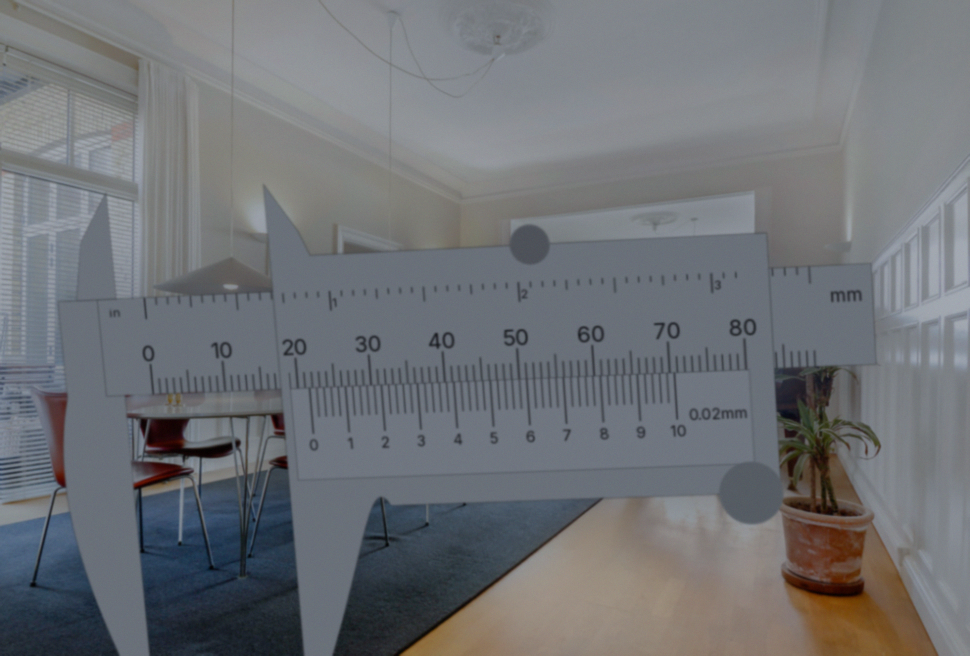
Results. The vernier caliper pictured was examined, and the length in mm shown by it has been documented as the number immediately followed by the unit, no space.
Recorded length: 21.6mm
